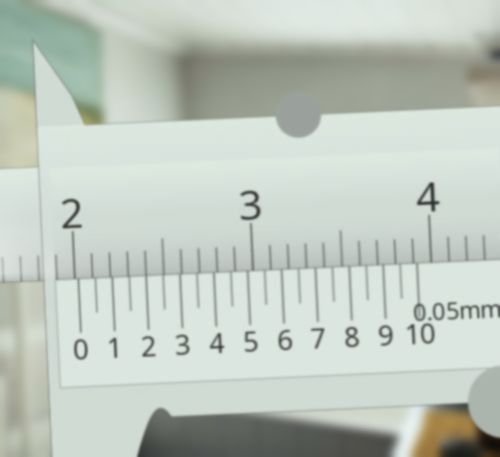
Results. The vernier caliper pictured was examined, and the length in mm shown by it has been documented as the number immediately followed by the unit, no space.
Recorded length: 20.2mm
